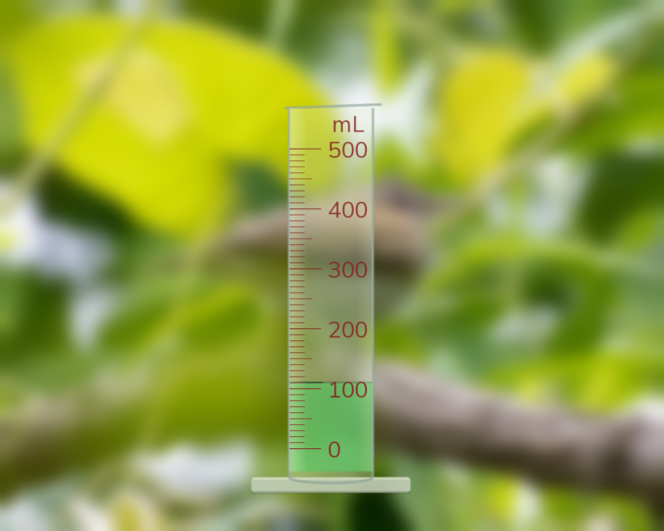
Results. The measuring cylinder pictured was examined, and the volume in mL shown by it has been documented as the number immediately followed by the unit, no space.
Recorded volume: 110mL
